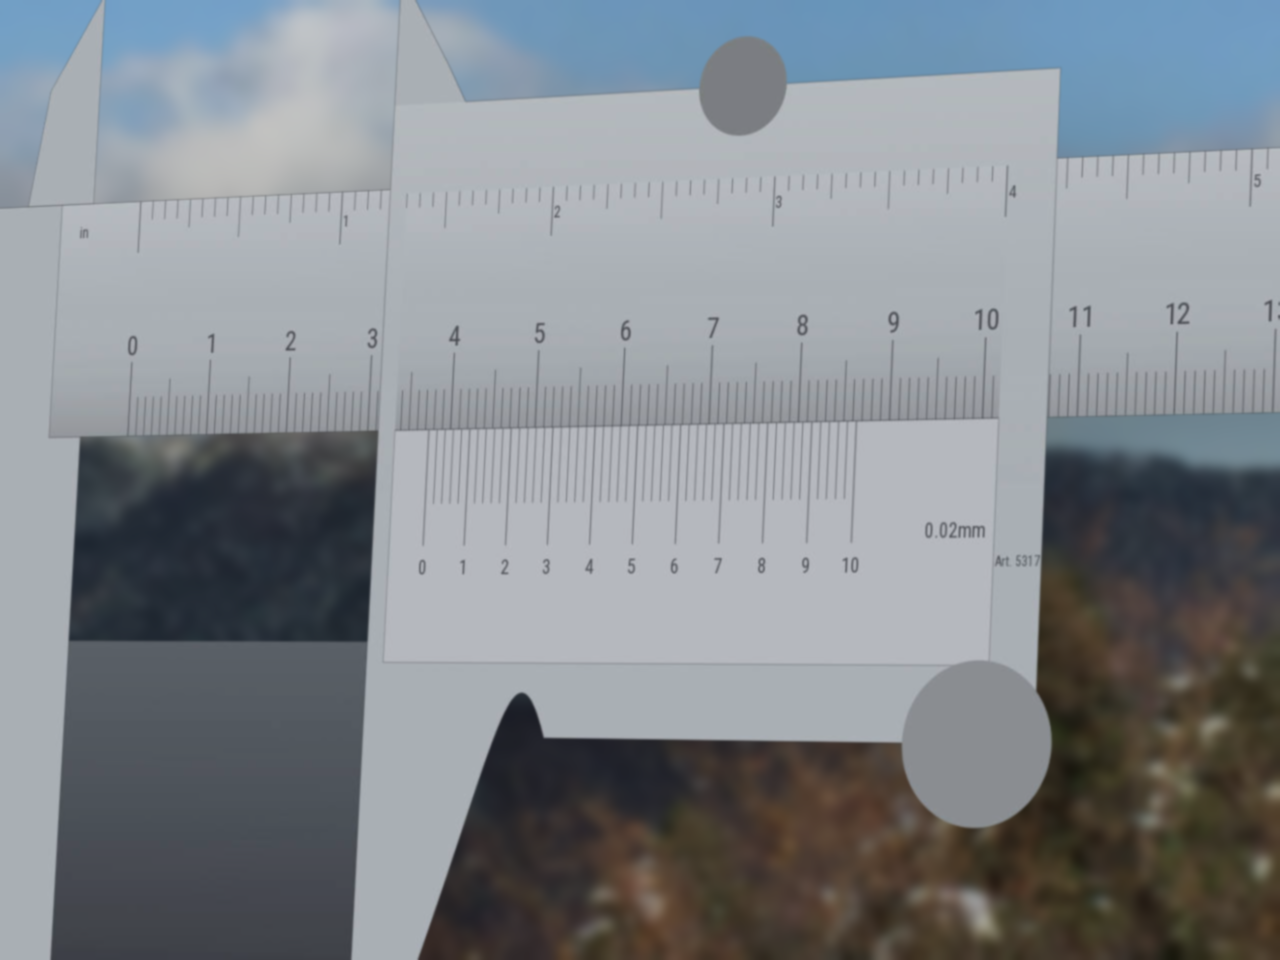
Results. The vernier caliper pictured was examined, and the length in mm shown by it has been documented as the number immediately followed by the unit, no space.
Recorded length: 37.4mm
